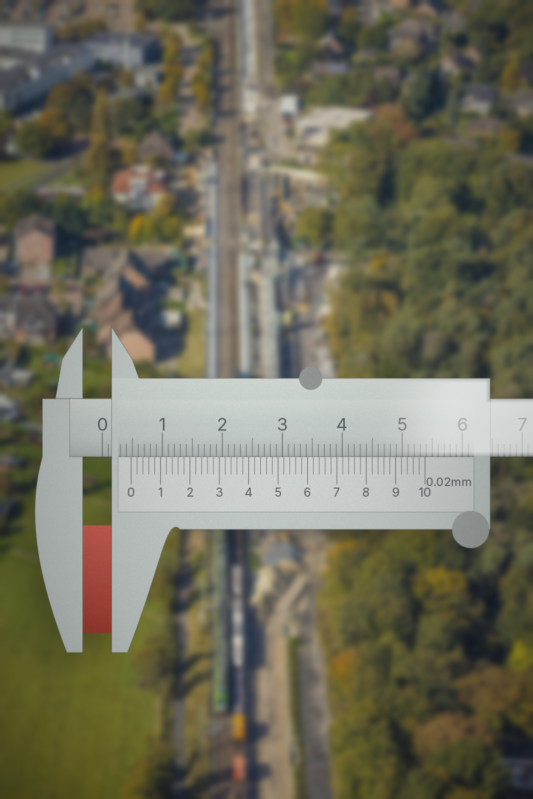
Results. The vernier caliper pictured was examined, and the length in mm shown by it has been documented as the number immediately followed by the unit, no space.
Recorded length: 4.8mm
